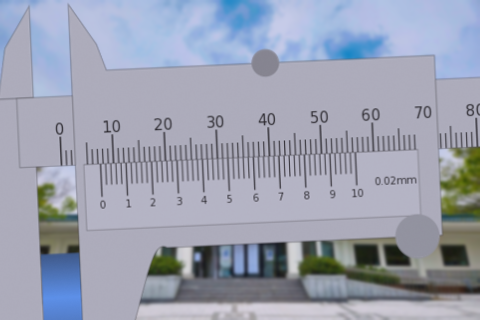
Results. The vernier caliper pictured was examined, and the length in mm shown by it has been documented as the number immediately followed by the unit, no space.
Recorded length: 7.5mm
